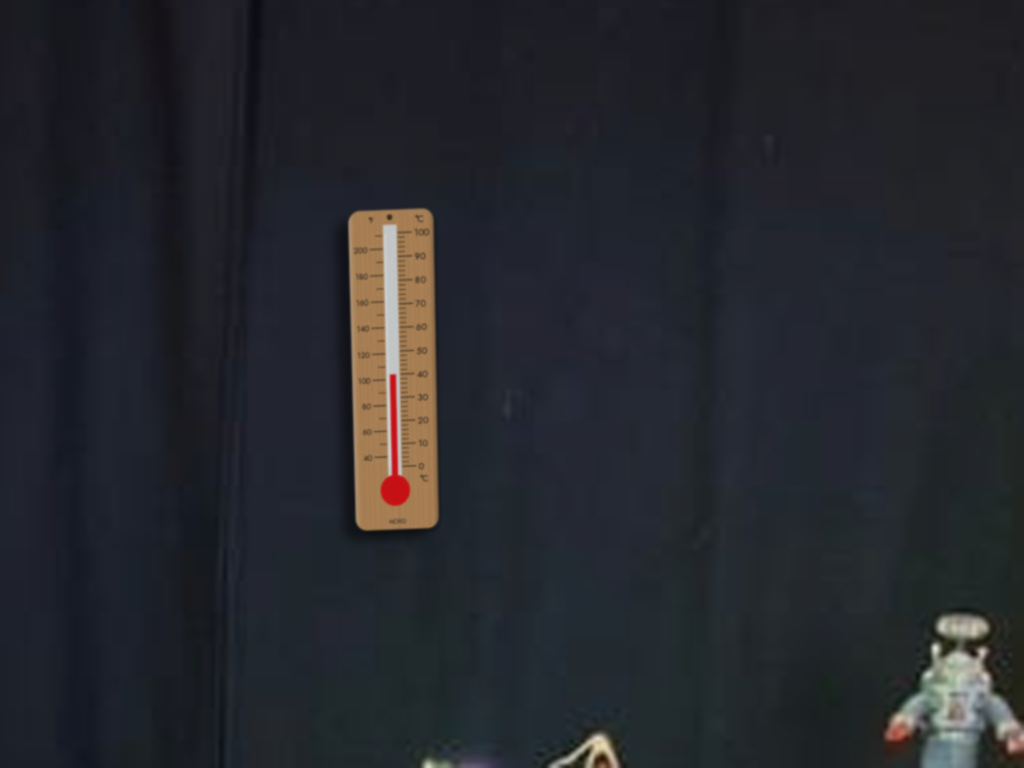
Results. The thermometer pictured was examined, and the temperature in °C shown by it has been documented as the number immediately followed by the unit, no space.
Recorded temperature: 40°C
